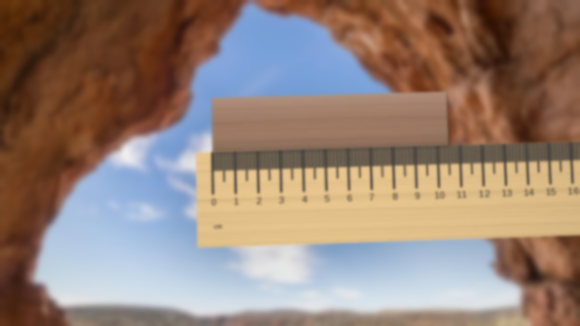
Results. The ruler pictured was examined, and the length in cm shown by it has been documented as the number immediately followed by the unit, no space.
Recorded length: 10.5cm
